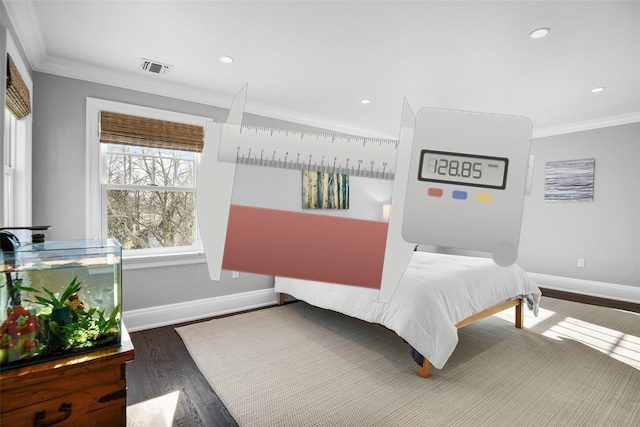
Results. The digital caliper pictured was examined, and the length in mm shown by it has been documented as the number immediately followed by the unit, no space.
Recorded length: 128.85mm
